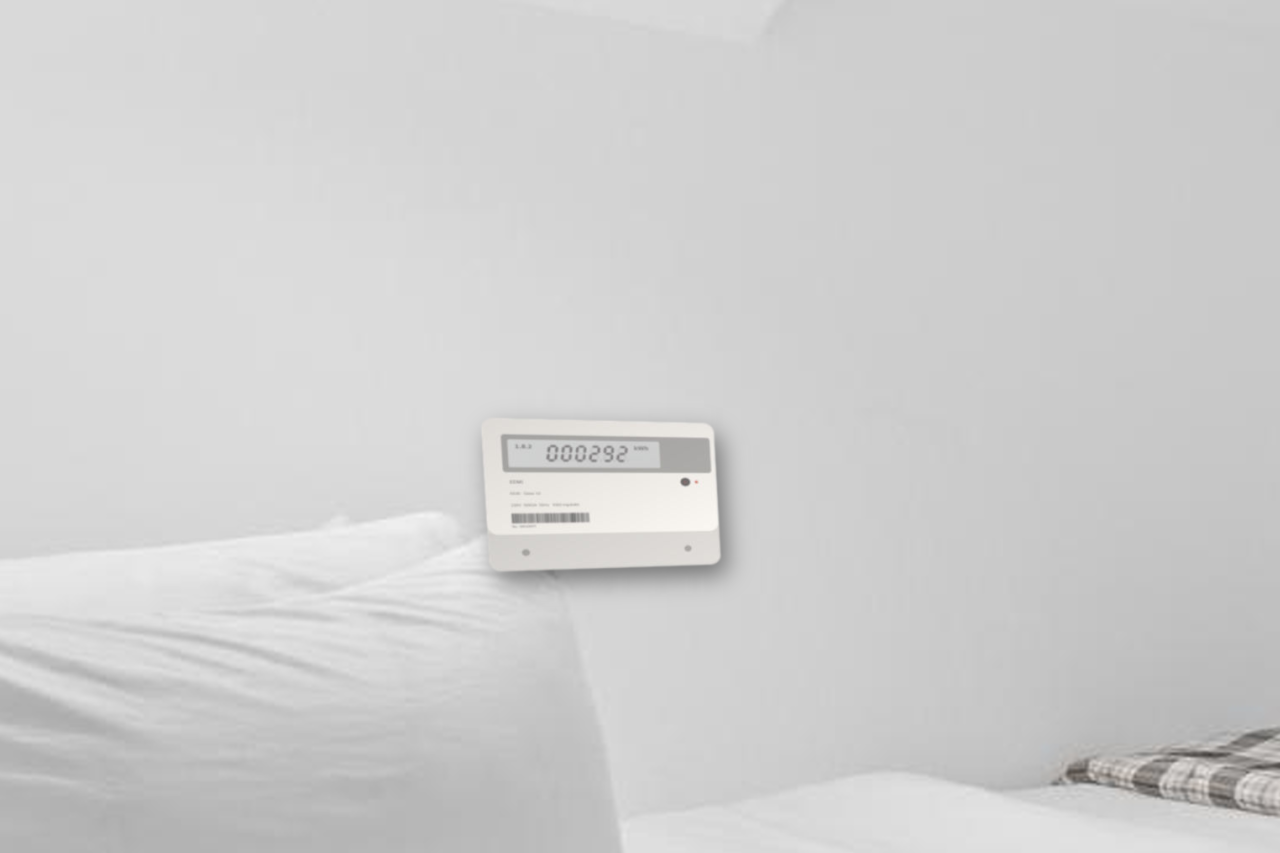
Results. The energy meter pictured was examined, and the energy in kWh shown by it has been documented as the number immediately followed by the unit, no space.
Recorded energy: 292kWh
